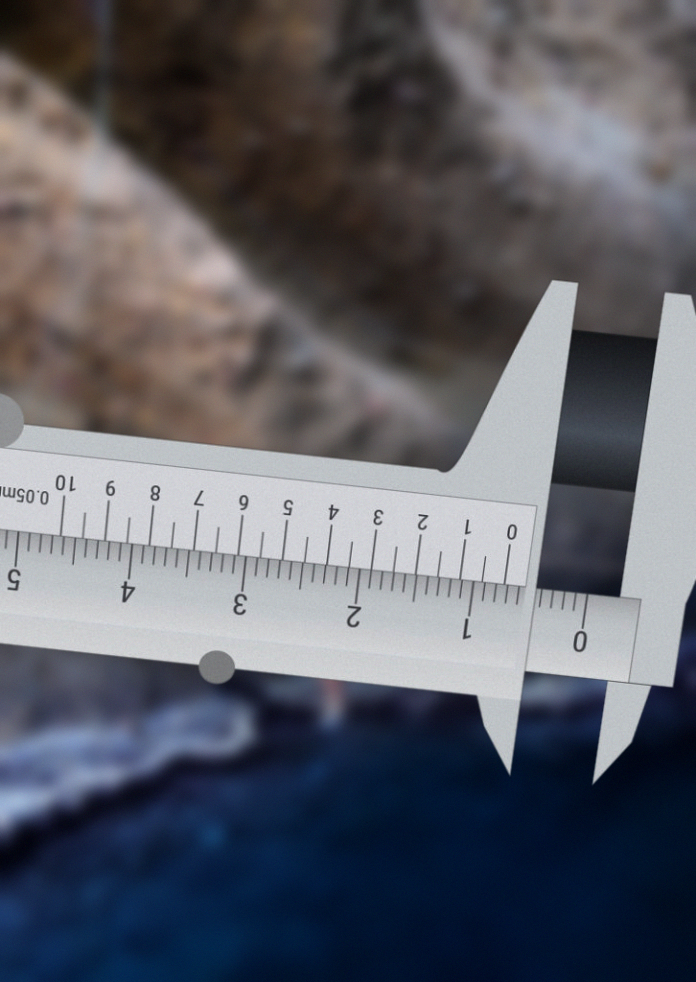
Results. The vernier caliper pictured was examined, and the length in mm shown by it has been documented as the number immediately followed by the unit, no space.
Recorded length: 7.3mm
